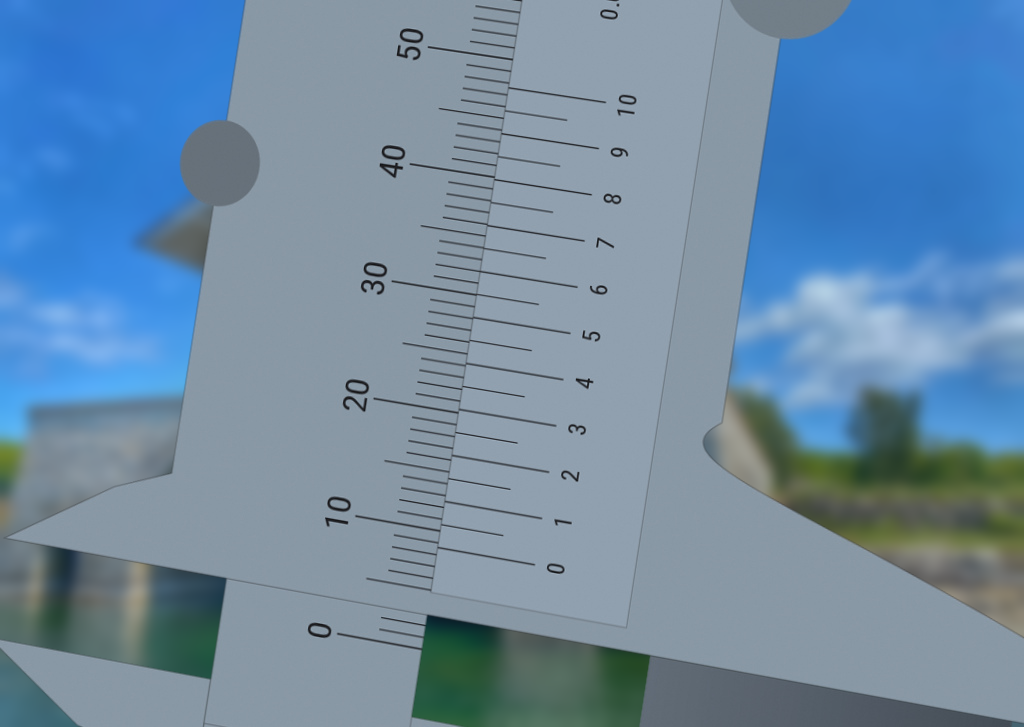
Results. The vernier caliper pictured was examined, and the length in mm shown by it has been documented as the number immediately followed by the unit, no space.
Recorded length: 8.6mm
